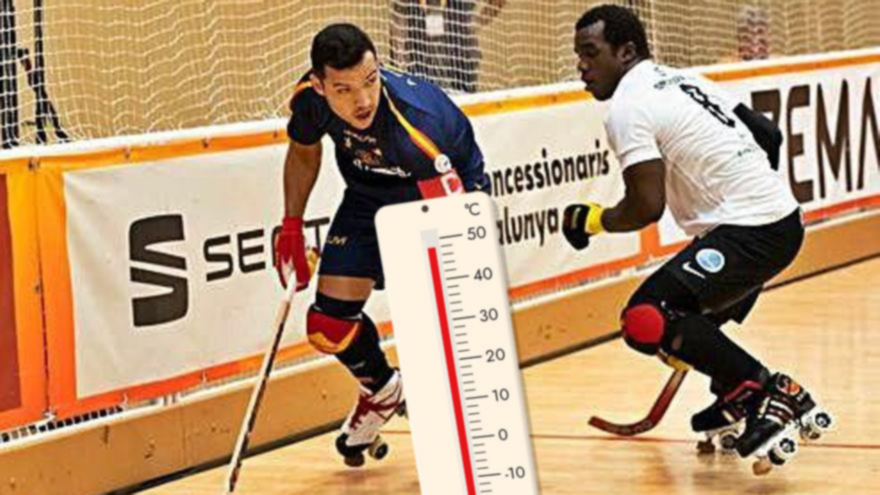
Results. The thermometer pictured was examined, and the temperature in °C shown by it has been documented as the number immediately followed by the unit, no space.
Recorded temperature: 48°C
